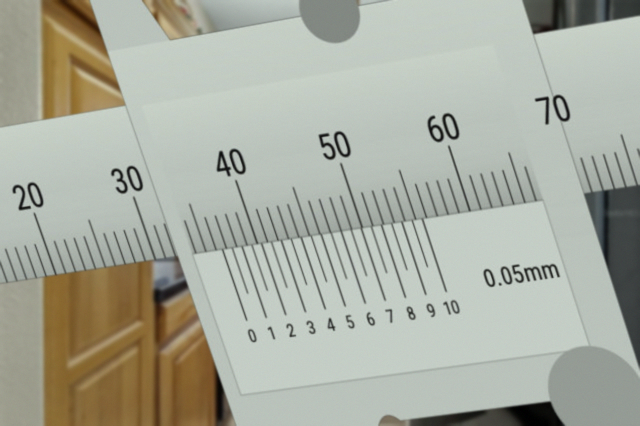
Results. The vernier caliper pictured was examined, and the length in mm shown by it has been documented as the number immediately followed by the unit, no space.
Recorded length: 36.6mm
